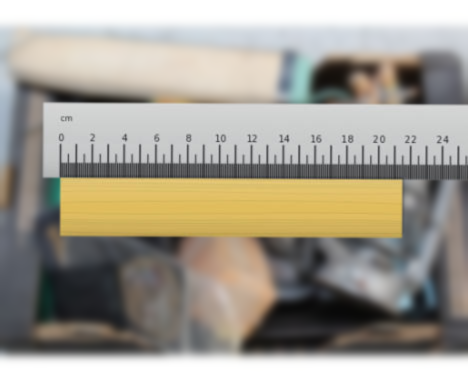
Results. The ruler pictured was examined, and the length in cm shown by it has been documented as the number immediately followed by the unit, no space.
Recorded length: 21.5cm
